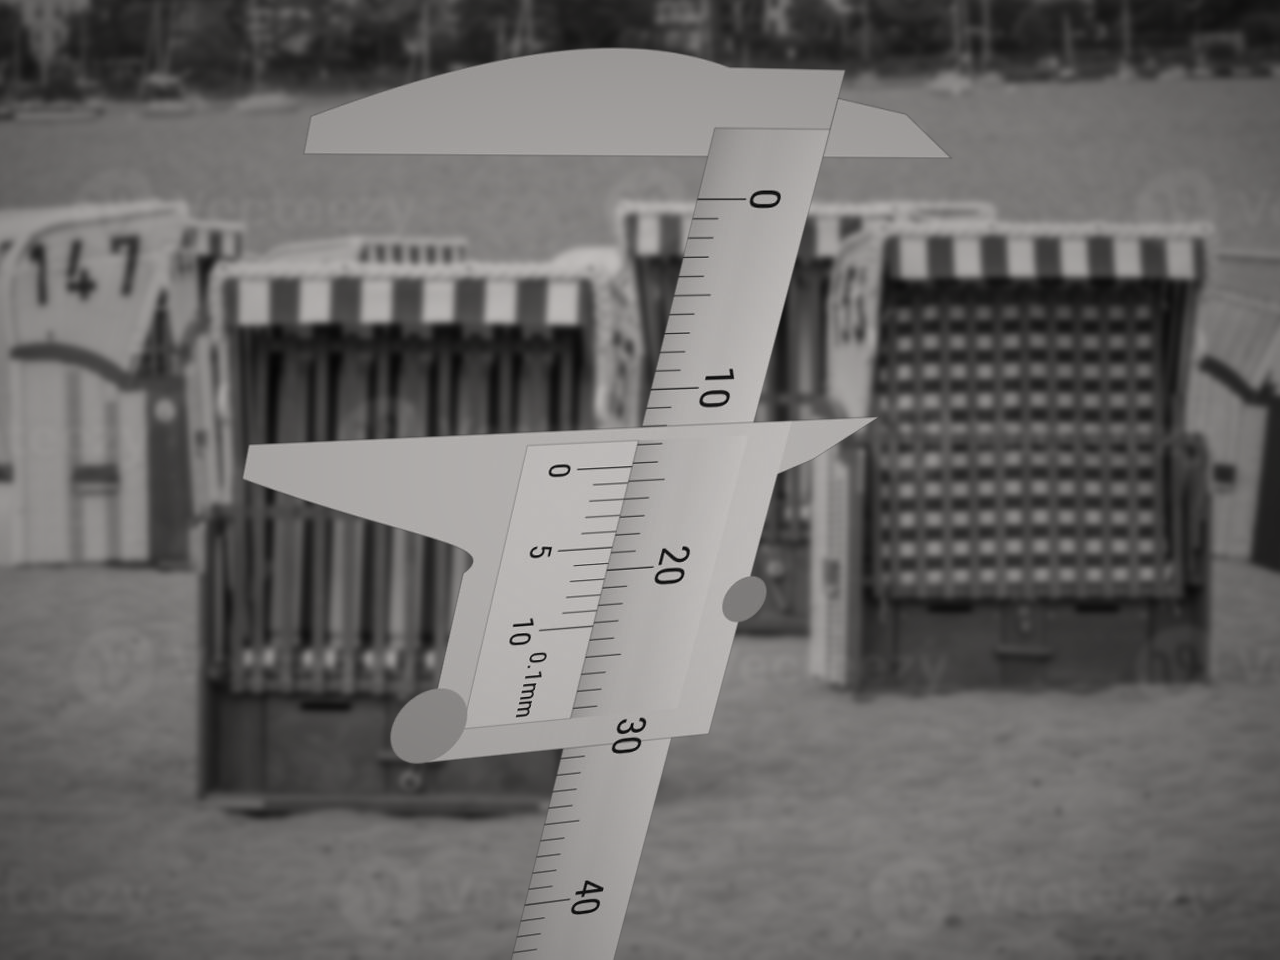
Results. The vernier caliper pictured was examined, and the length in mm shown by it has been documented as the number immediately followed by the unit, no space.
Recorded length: 14.2mm
